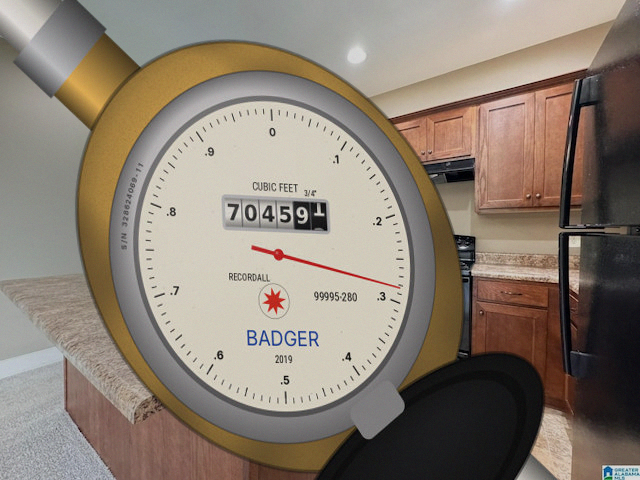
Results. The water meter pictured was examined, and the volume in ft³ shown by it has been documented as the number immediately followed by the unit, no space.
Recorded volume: 704591.28ft³
